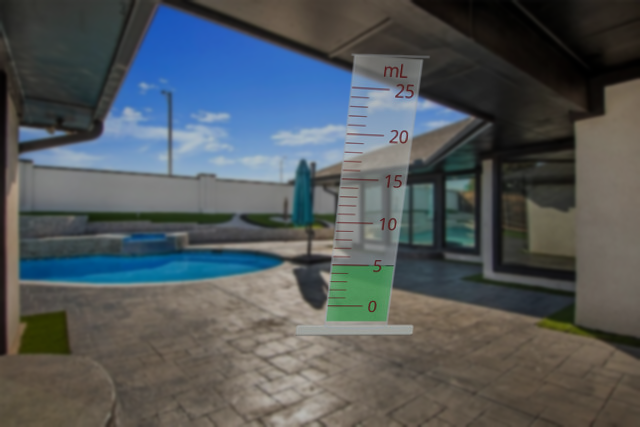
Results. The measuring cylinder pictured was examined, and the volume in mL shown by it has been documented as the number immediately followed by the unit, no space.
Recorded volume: 5mL
